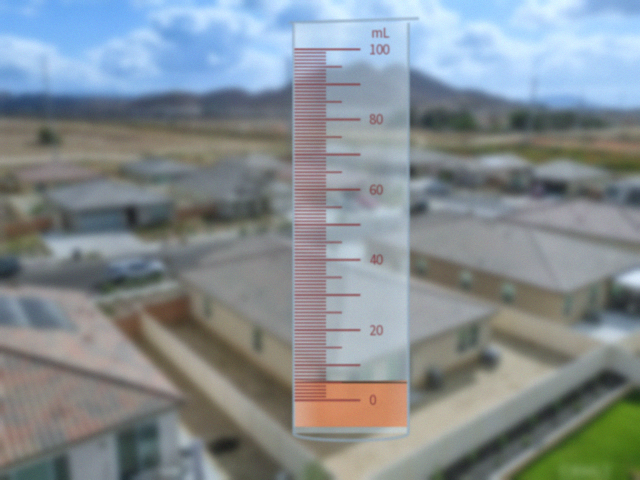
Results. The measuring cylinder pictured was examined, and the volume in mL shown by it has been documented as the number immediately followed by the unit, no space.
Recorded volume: 5mL
